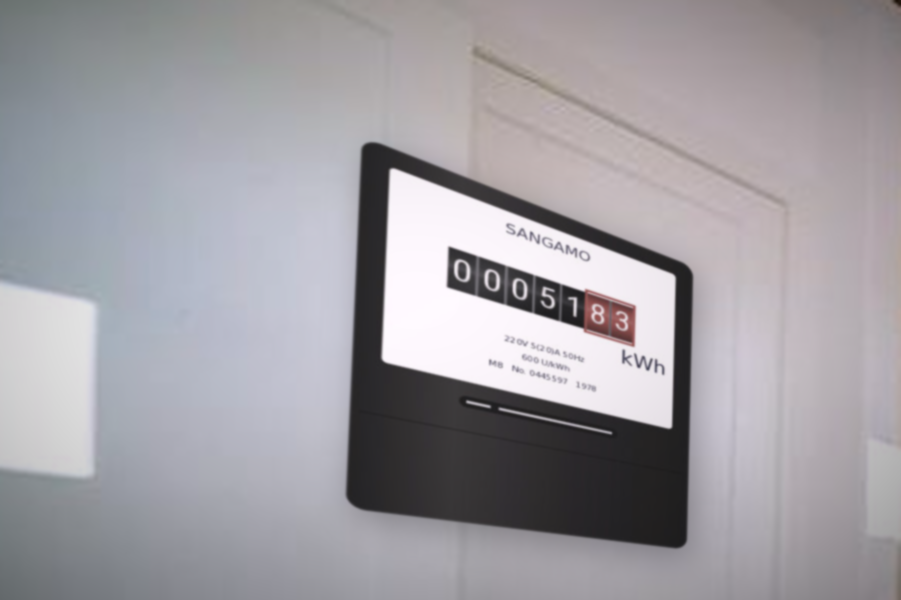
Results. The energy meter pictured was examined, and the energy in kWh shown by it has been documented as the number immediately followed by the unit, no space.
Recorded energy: 51.83kWh
